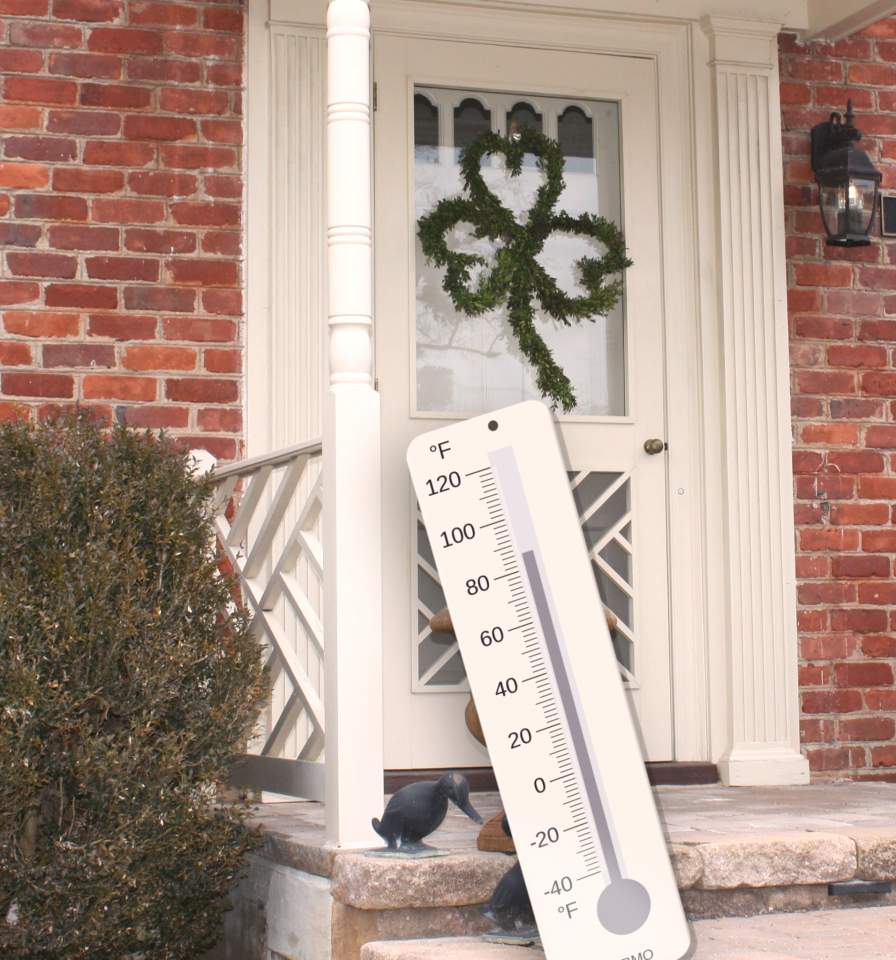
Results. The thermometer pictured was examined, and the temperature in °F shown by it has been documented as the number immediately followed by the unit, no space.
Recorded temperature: 86°F
